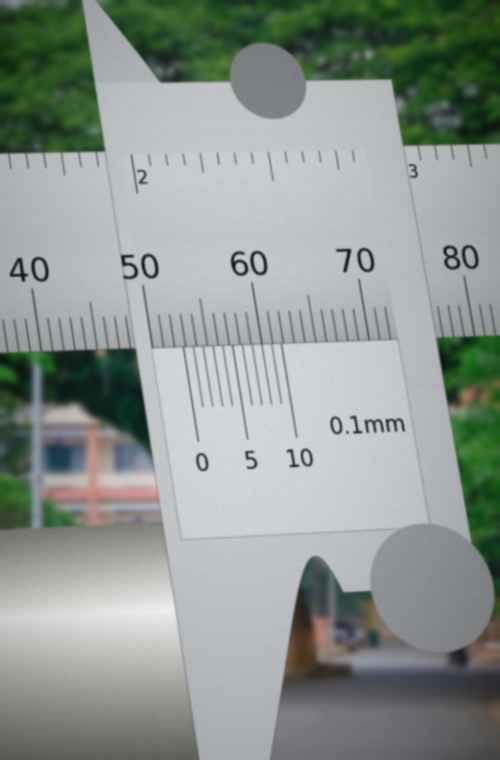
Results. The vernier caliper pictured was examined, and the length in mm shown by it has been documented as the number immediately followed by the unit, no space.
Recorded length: 52.8mm
